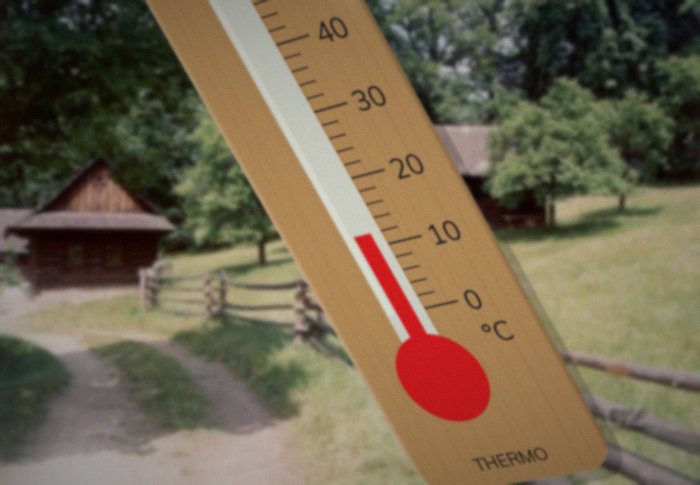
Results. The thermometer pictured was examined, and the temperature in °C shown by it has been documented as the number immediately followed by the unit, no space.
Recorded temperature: 12°C
